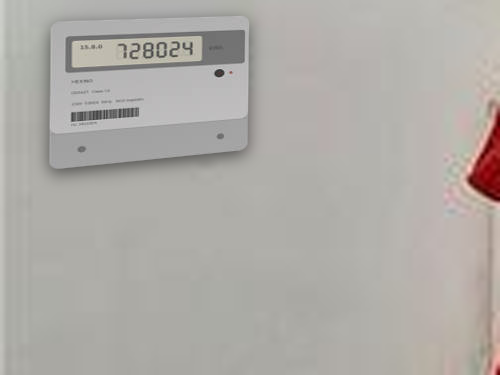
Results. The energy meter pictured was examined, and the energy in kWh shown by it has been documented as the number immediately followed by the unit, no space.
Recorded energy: 728024kWh
